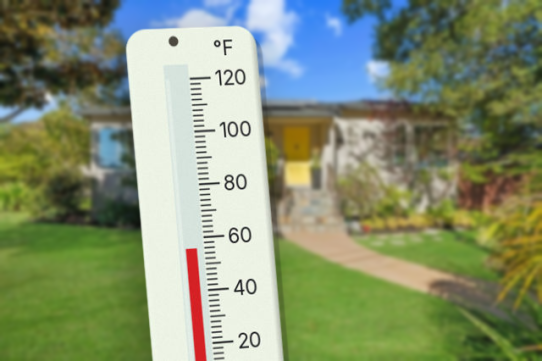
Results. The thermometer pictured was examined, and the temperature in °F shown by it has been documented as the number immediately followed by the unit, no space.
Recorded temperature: 56°F
